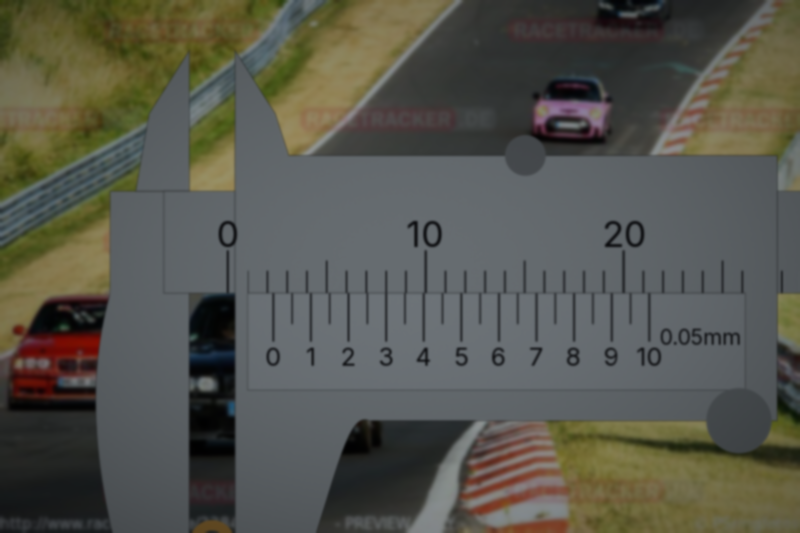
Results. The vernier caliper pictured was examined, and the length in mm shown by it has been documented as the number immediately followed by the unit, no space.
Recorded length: 2.3mm
